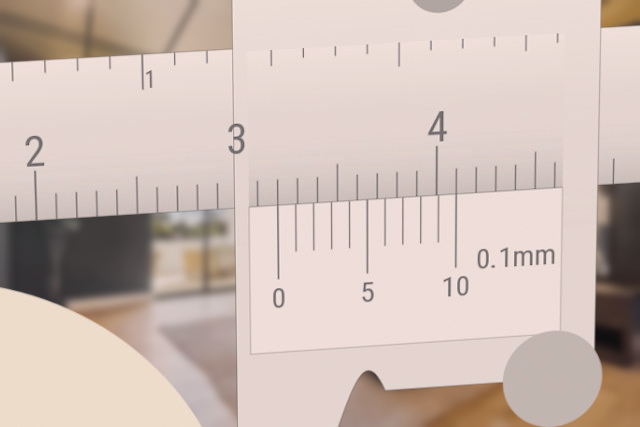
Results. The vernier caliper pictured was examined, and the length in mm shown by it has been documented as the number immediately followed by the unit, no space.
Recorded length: 32.0mm
